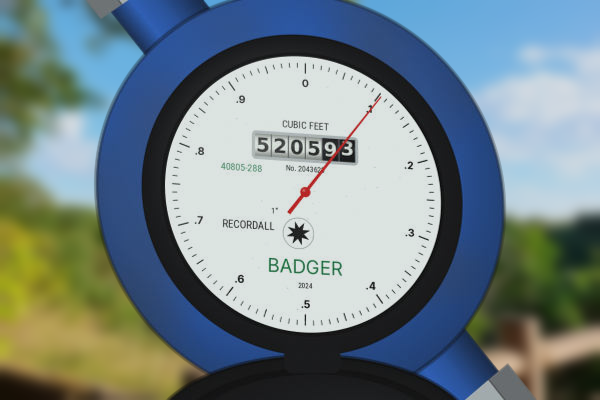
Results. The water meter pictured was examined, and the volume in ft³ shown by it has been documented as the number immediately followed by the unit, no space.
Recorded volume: 520593.10ft³
